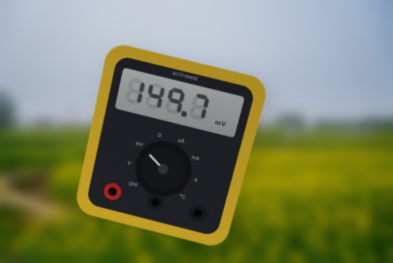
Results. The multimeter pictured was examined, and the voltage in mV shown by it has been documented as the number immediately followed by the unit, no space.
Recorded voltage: 149.7mV
